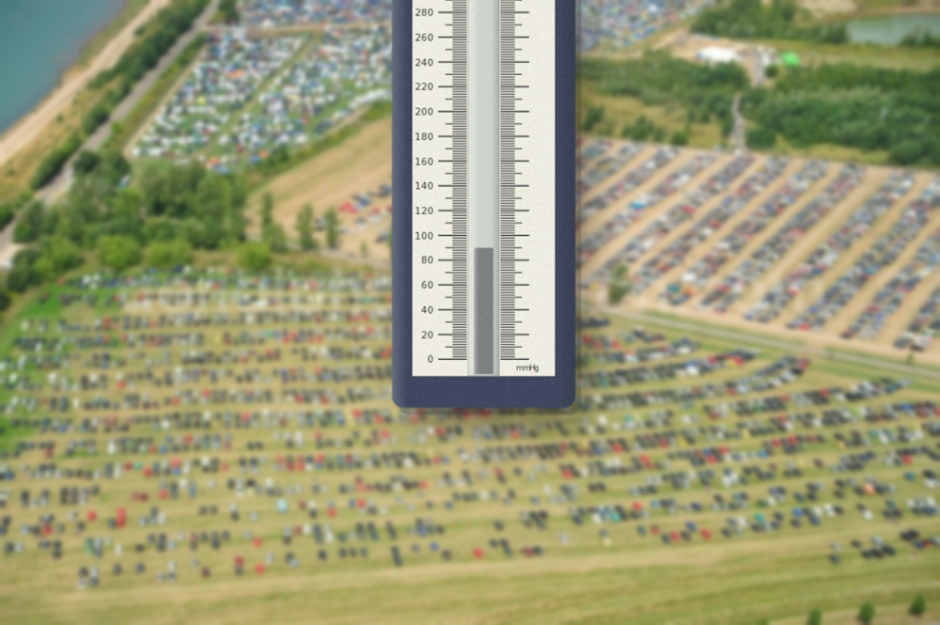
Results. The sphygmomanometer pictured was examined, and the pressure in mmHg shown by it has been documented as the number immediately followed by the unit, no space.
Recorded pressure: 90mmHg
